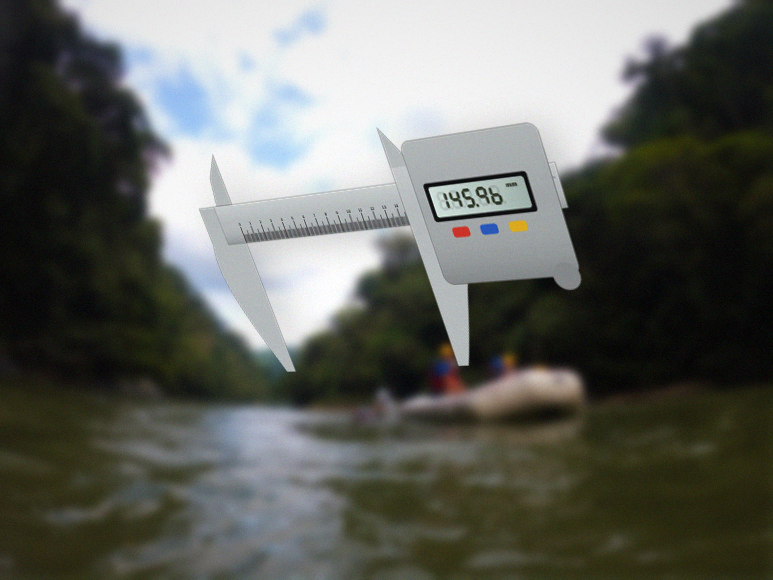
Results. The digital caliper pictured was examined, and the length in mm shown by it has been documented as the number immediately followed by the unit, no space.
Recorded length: 145.96mm
